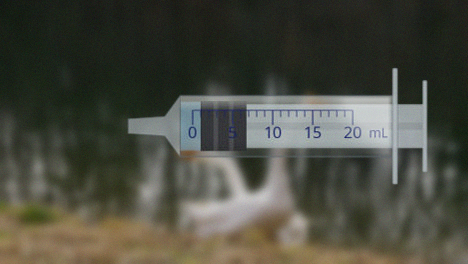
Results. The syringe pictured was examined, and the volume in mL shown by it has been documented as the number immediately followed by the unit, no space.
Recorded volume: 1mL
